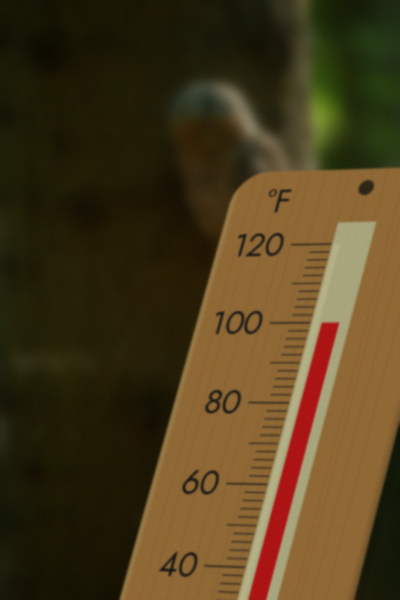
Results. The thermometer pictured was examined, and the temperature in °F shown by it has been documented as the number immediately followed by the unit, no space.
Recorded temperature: 100°F
